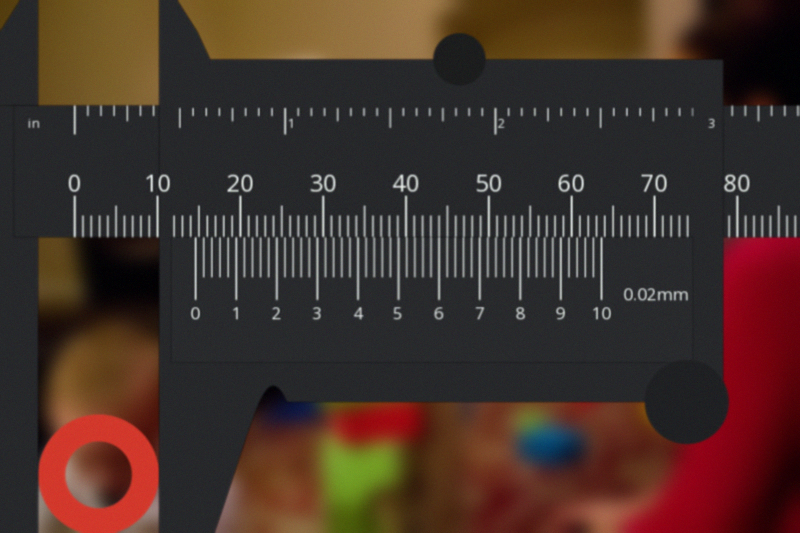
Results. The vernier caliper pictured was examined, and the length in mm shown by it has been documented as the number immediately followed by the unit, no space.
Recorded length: 14.6mm
